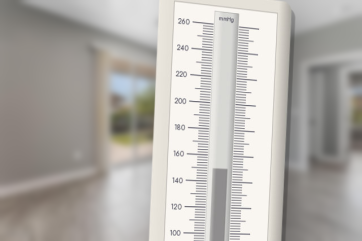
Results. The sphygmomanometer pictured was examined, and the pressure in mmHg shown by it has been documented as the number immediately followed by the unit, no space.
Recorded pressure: 150mmHg
